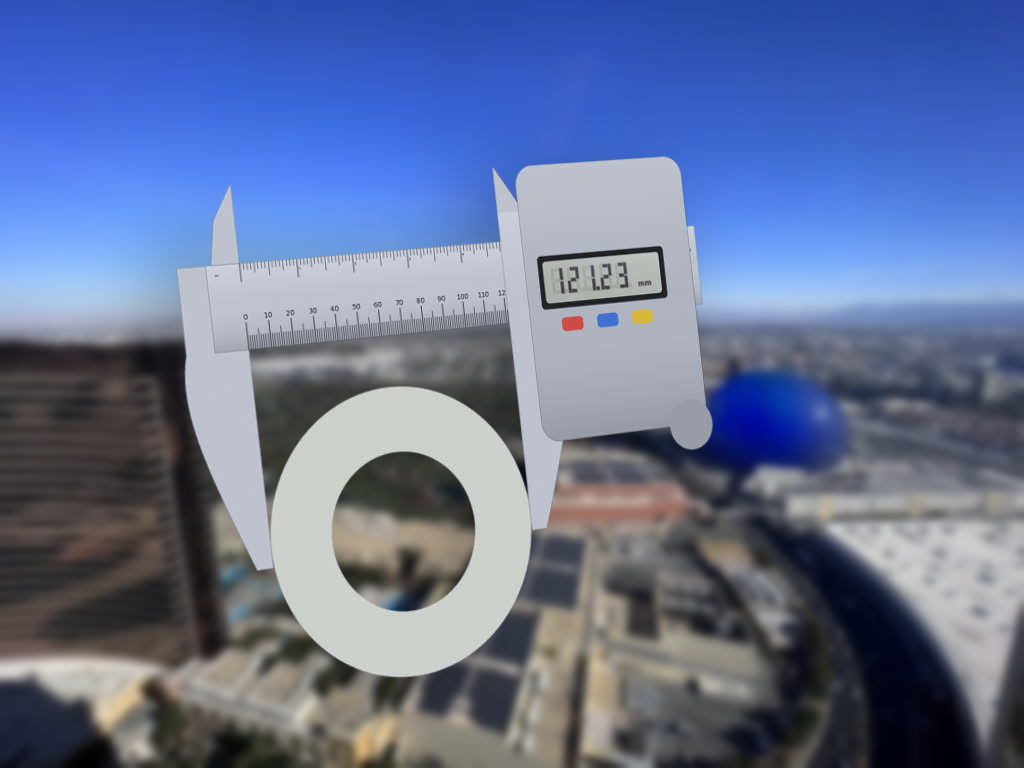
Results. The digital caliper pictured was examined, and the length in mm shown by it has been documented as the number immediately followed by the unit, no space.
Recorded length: 121.23mm
